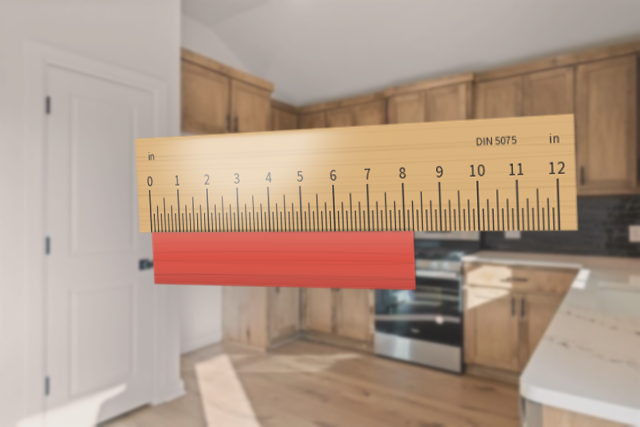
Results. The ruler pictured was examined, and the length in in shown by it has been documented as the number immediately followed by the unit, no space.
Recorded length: 8.25in
